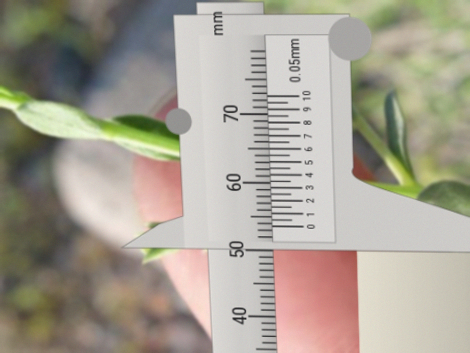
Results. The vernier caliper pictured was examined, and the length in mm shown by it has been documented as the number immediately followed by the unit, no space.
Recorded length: 53.6mm
